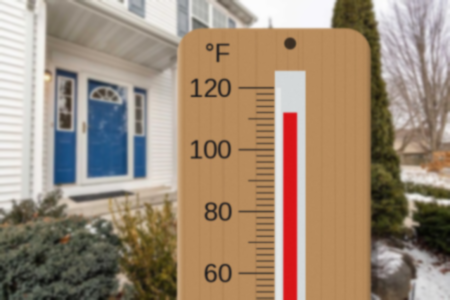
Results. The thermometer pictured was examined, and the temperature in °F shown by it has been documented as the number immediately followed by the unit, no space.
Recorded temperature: 112°F
